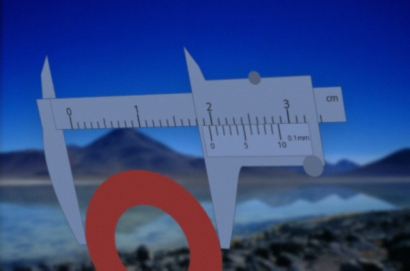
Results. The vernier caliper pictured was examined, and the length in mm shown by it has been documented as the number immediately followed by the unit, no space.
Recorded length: 19.6mm
